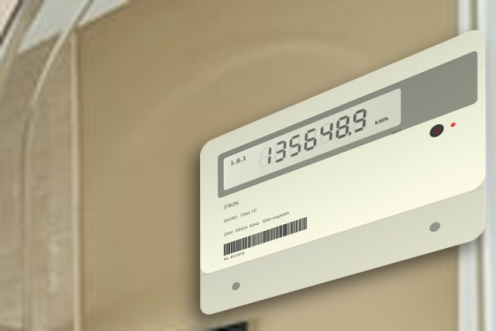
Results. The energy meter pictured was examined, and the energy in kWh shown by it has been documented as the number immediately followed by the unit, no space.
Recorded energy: 135648.9kWh
